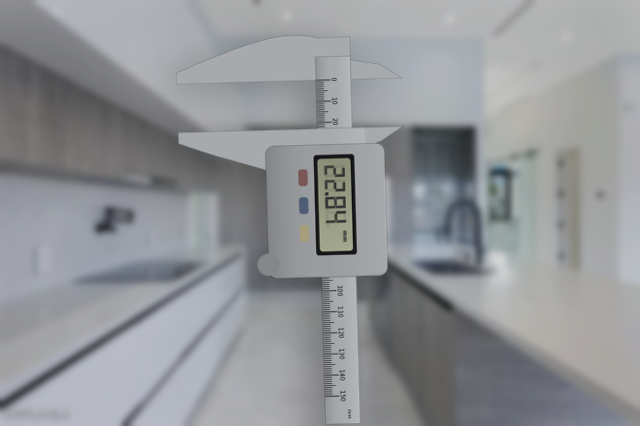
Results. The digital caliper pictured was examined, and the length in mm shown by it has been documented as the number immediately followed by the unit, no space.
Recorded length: 22.84mm
